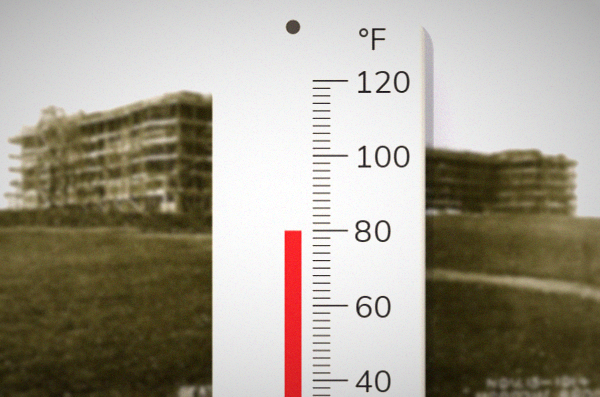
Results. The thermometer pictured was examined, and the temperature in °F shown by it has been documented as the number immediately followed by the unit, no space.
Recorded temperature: 80°F
